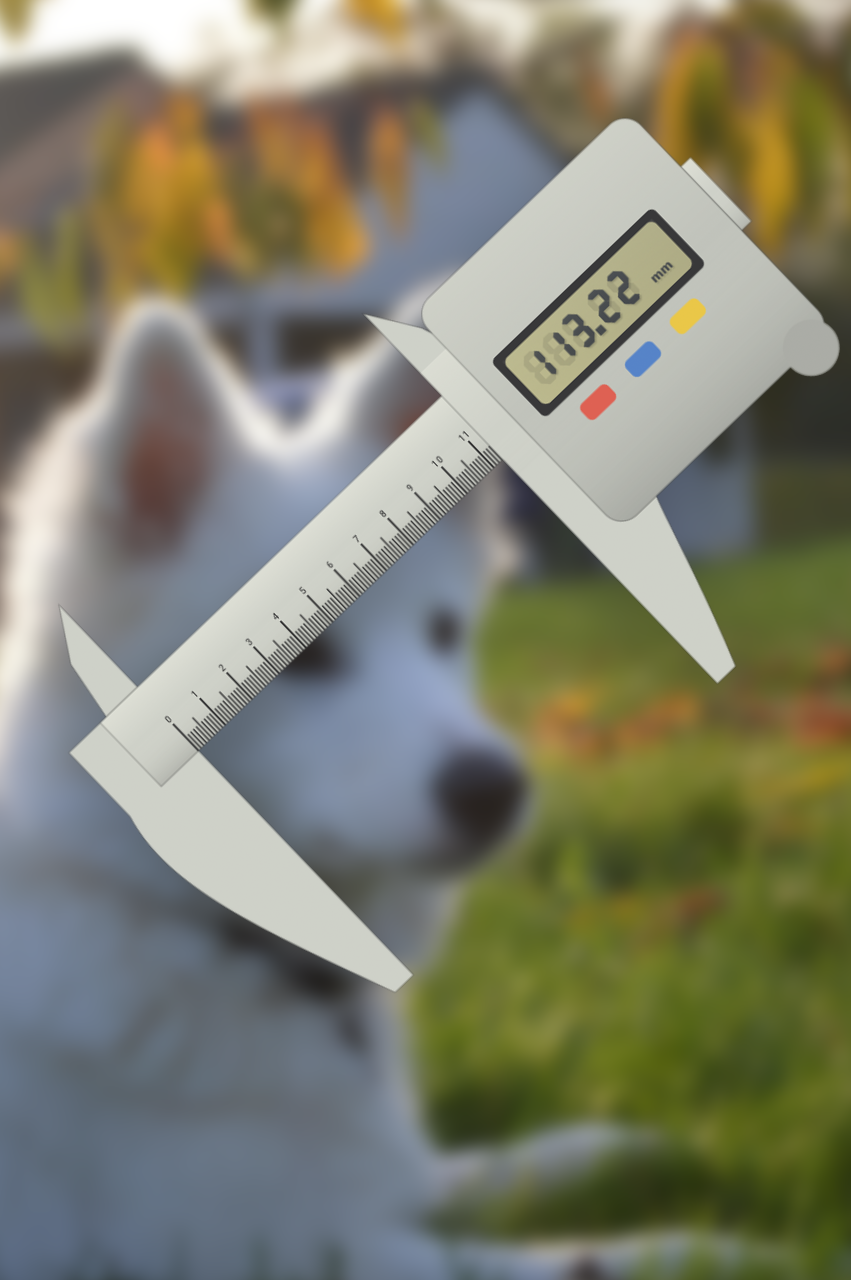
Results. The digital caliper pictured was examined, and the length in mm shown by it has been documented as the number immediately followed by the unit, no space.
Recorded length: 113.22mm
